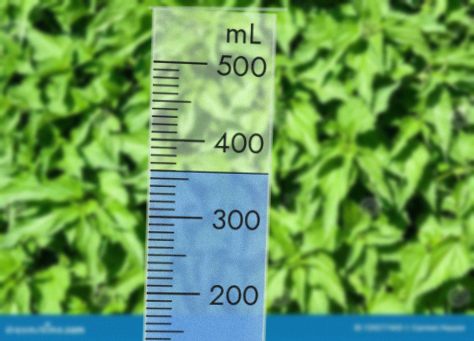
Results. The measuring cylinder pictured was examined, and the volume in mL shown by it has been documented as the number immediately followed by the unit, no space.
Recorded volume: 360mL
